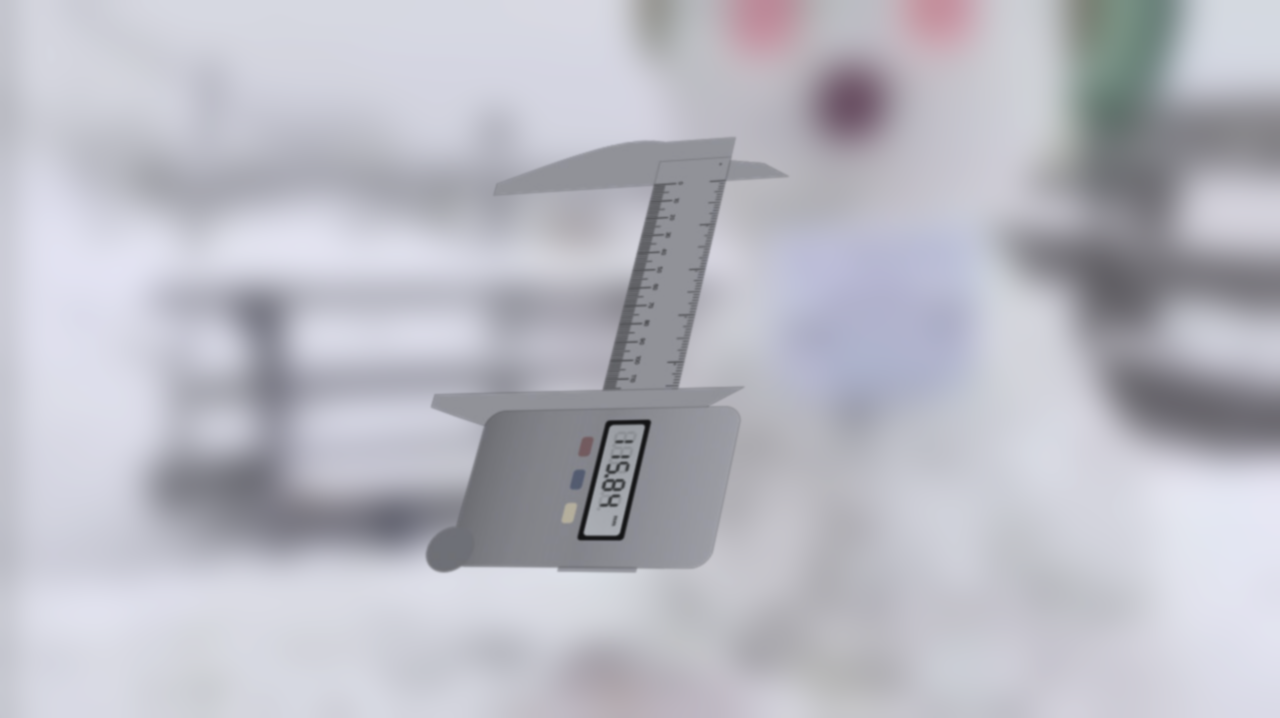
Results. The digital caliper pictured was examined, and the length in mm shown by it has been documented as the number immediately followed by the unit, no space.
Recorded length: 115.84mm
